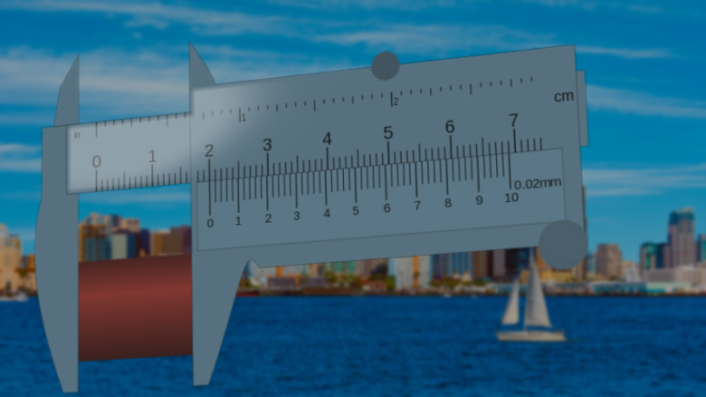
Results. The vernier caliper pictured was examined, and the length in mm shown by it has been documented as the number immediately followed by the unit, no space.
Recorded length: 20.0mm
